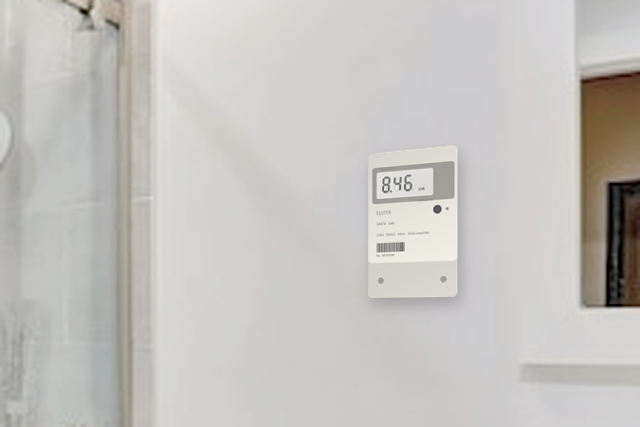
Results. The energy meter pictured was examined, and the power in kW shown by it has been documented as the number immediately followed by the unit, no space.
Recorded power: 8.46kW
